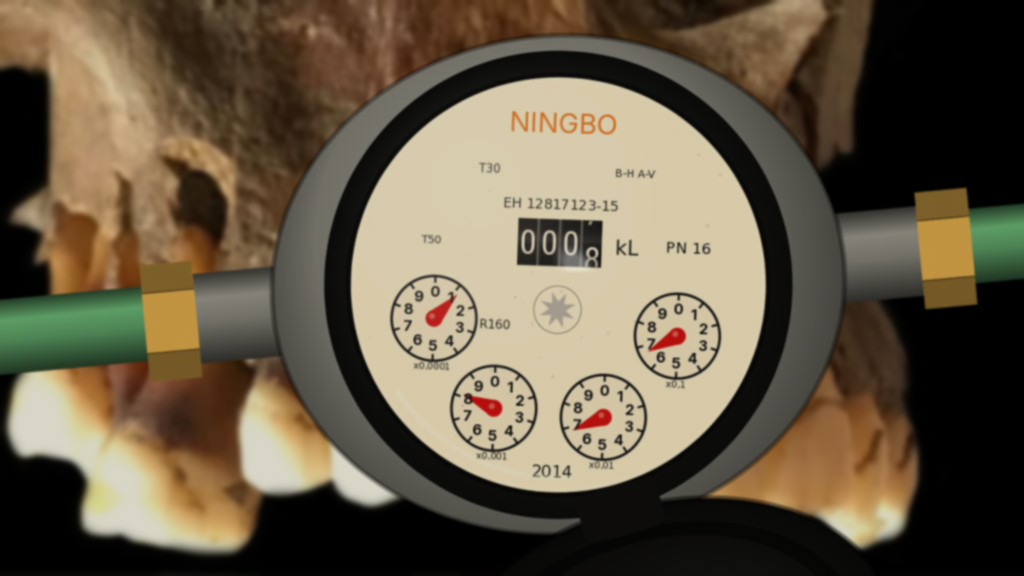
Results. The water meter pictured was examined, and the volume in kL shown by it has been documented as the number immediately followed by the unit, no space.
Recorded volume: 7.6681kL
